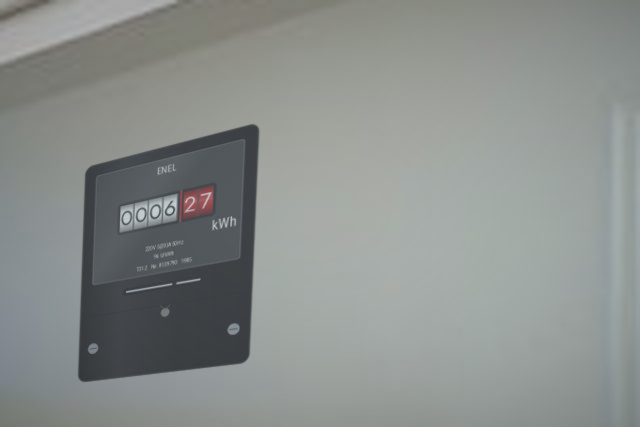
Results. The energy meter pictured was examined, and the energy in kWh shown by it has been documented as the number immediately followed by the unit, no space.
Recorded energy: 6.27kWh
